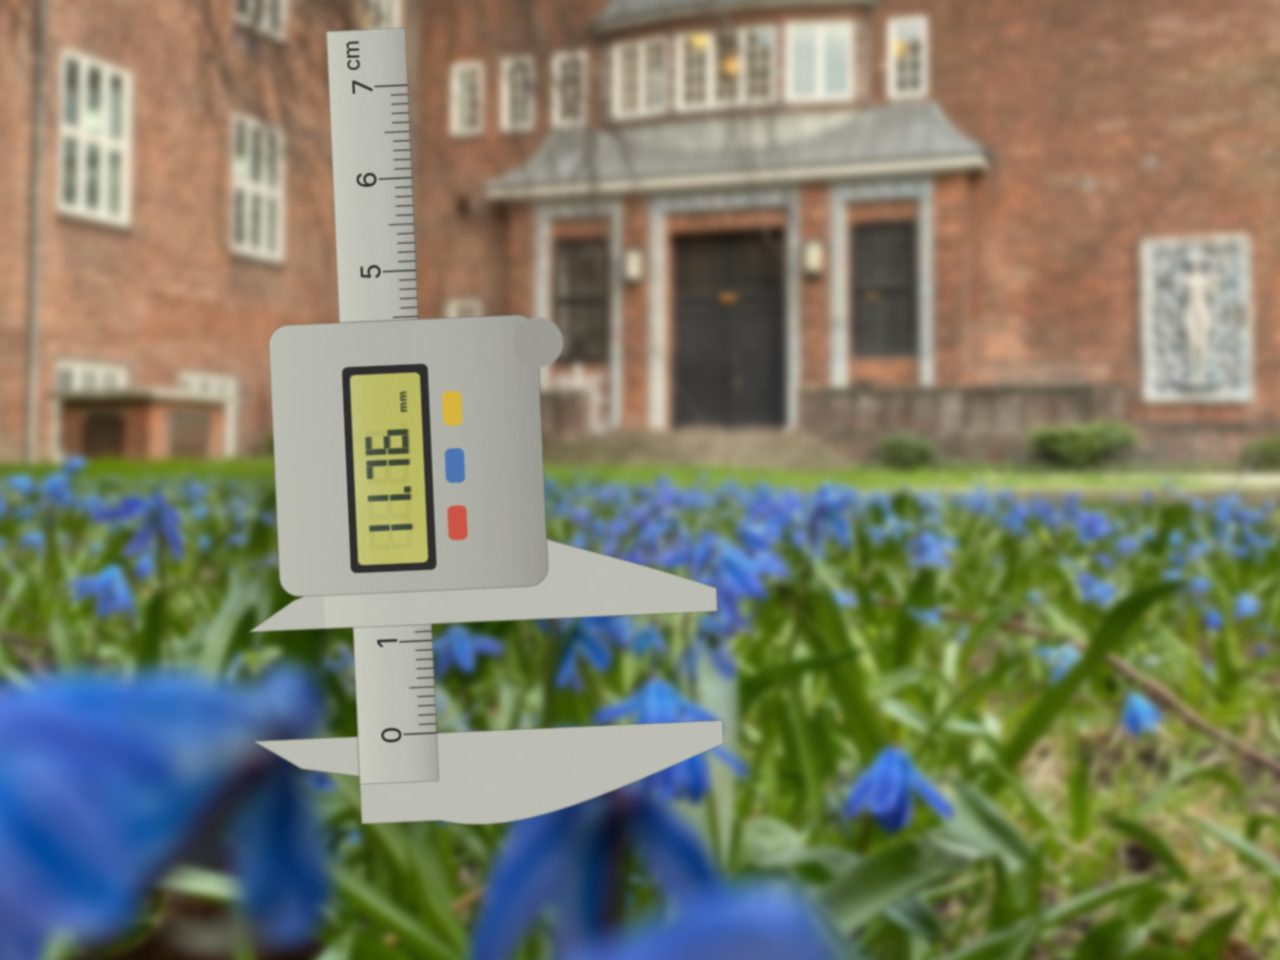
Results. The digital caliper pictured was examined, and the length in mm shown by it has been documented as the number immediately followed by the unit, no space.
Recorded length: 11.76mm
